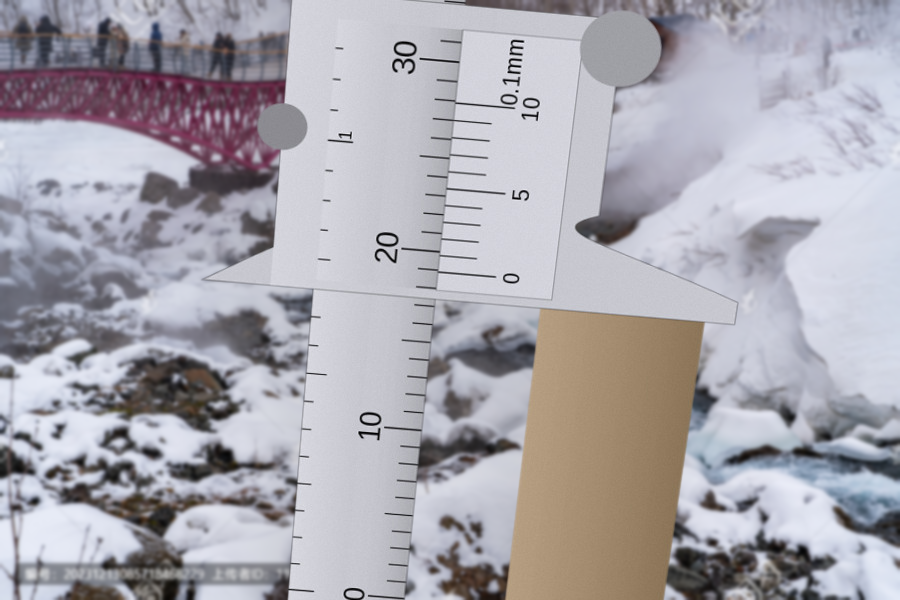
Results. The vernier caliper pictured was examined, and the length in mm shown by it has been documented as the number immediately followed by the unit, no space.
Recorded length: 18.9mm
